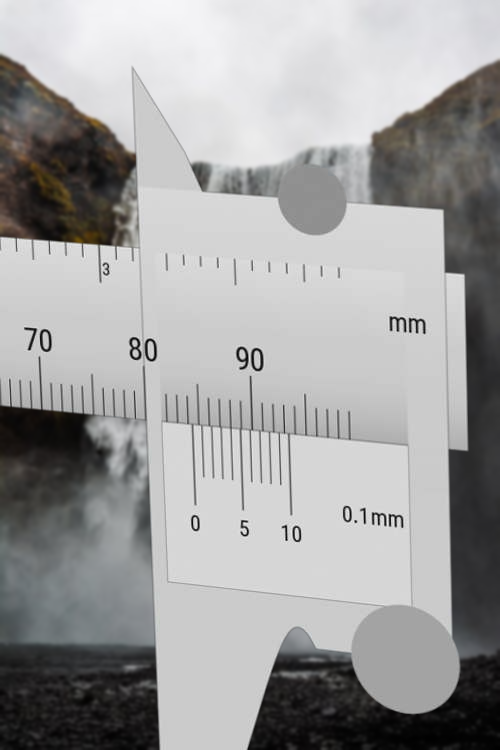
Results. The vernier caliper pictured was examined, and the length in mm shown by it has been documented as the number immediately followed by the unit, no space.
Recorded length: 84.4mm
